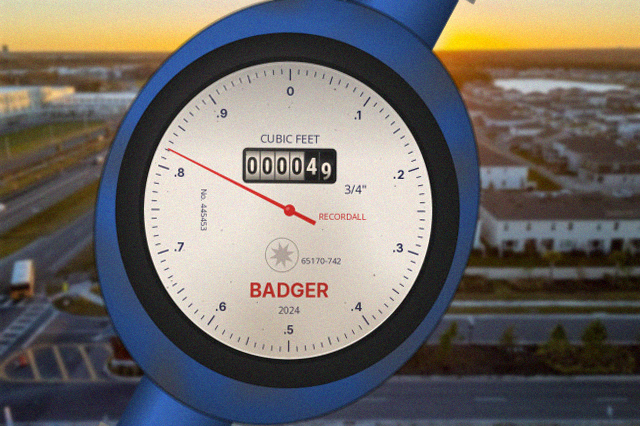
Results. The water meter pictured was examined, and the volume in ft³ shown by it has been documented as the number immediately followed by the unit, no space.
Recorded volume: 48.82ft³
